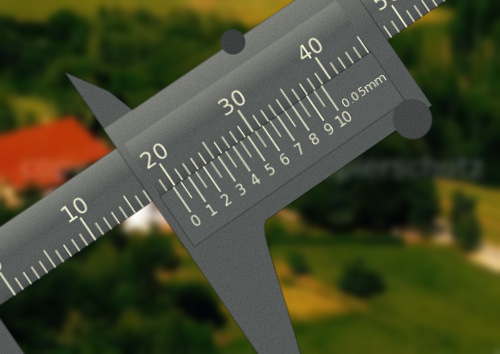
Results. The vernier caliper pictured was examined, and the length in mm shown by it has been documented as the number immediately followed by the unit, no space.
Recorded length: 19.8mm
